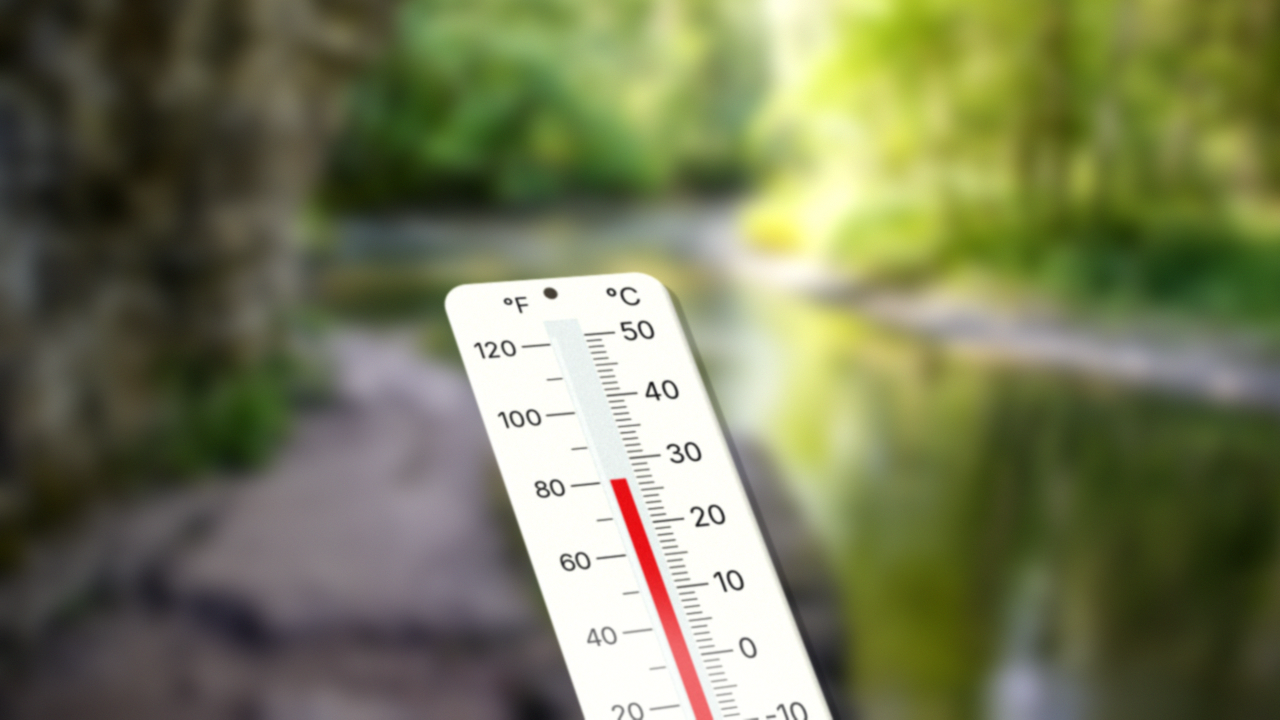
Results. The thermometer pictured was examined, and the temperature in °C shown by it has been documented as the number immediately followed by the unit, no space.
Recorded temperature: 27°C
